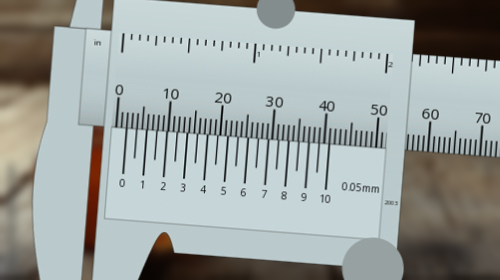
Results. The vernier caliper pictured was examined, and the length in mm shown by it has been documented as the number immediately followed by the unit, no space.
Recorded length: 2.0mm
